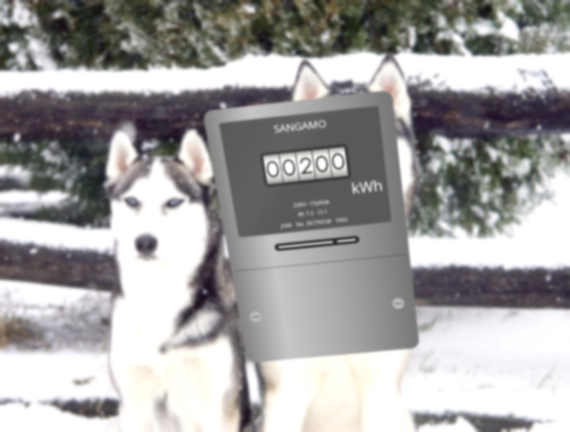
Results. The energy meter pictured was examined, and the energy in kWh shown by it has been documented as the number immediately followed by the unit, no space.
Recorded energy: 200kWh
